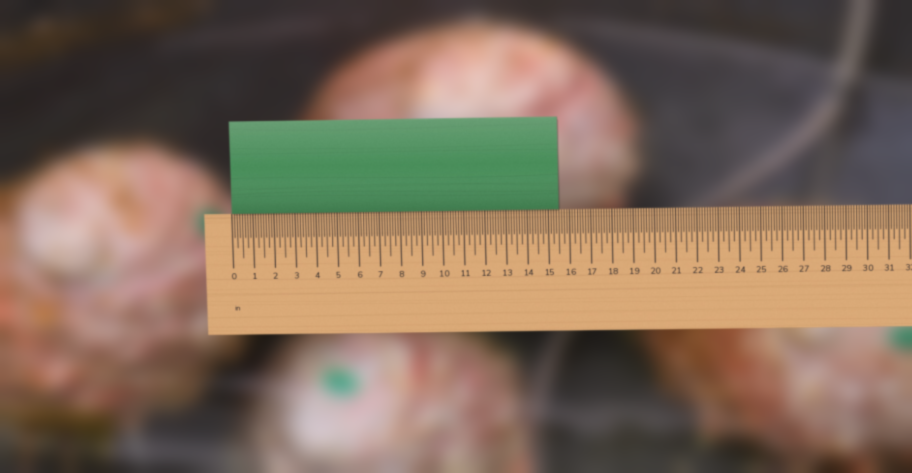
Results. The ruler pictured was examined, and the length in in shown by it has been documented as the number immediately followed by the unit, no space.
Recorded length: 15.5in
